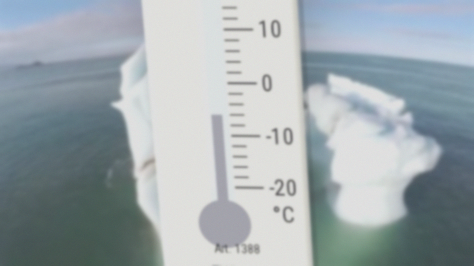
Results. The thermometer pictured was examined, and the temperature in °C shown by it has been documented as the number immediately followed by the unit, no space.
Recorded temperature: -6°C
